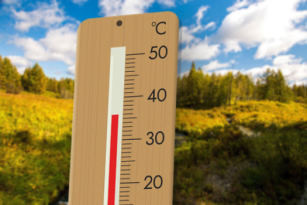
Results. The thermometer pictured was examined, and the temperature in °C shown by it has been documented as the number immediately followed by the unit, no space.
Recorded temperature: 36°C
